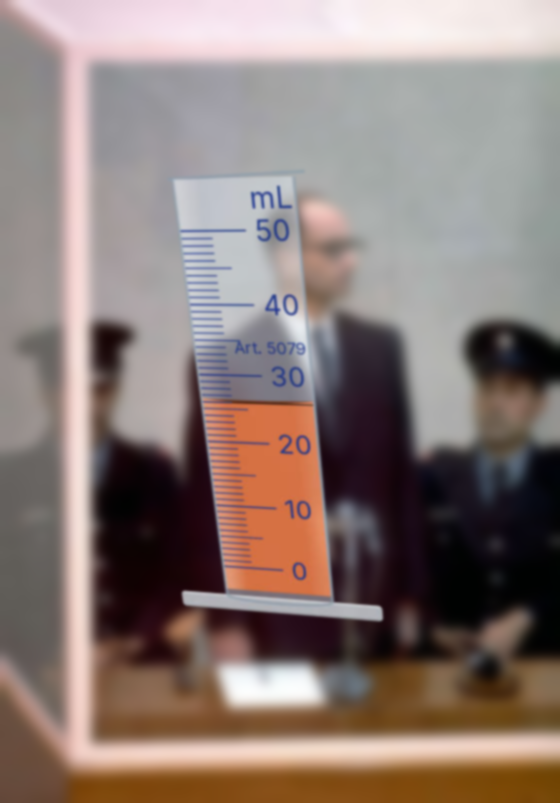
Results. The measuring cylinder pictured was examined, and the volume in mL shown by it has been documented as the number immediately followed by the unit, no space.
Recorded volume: 26mL
